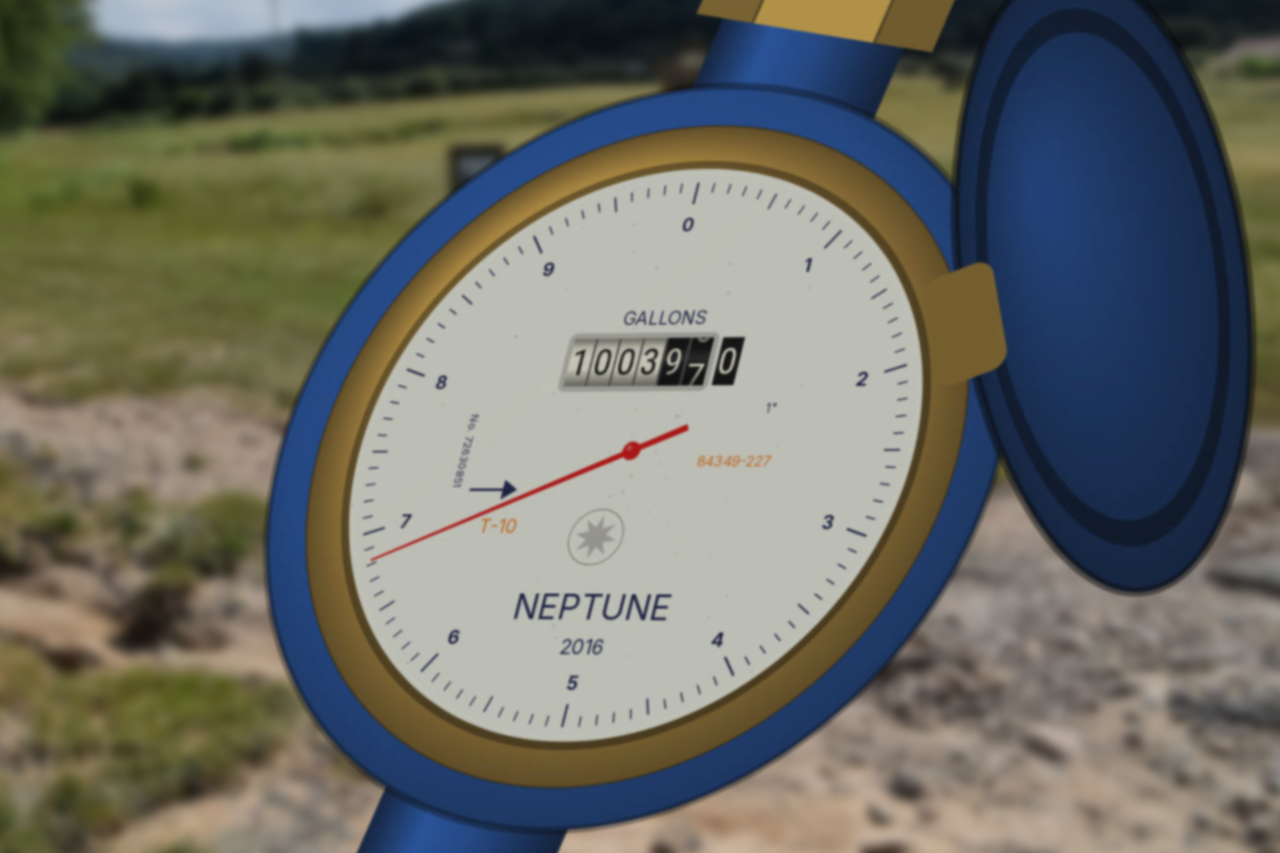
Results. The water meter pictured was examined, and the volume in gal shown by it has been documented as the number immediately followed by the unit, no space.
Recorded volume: 1003966.8gal
